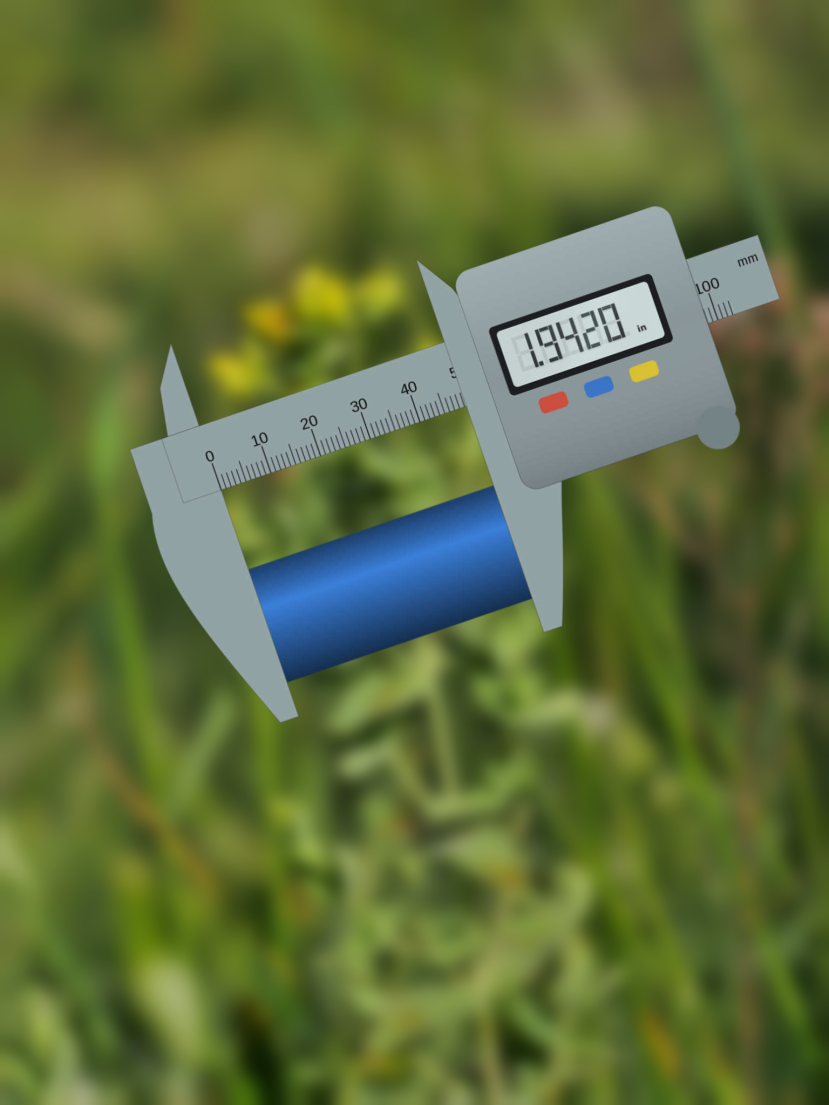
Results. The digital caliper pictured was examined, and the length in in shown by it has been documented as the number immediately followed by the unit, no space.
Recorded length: 1.9420in
